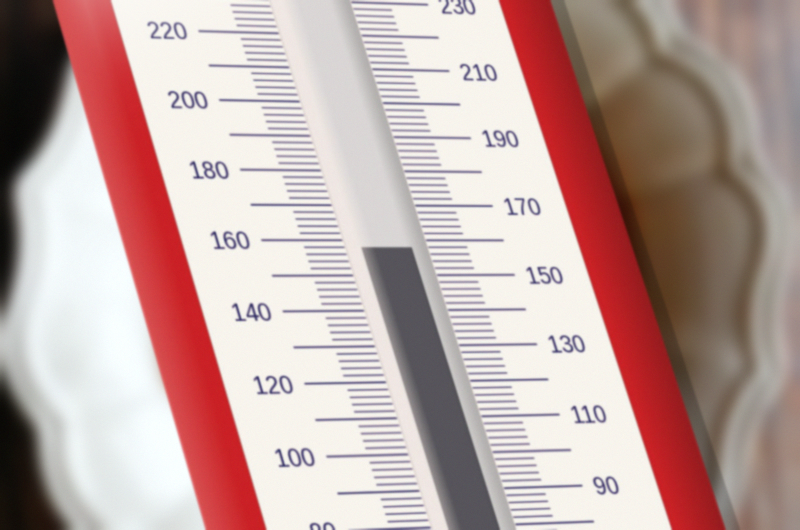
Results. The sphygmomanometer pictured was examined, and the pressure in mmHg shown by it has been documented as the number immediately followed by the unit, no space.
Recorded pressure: 158mmHg
